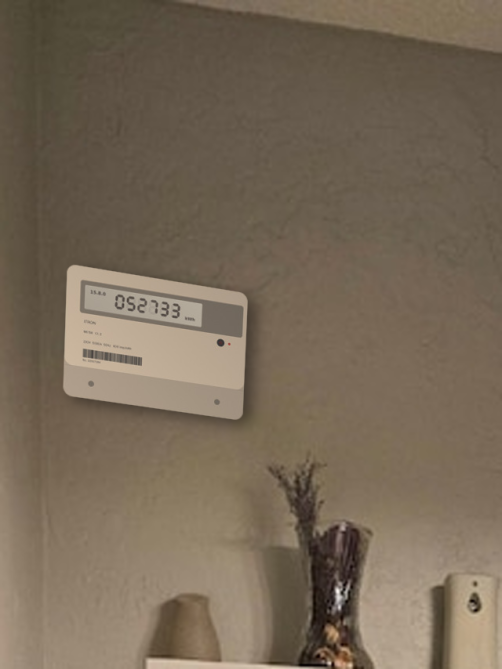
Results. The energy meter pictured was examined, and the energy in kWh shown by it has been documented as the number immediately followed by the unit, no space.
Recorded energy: 52733kWh
